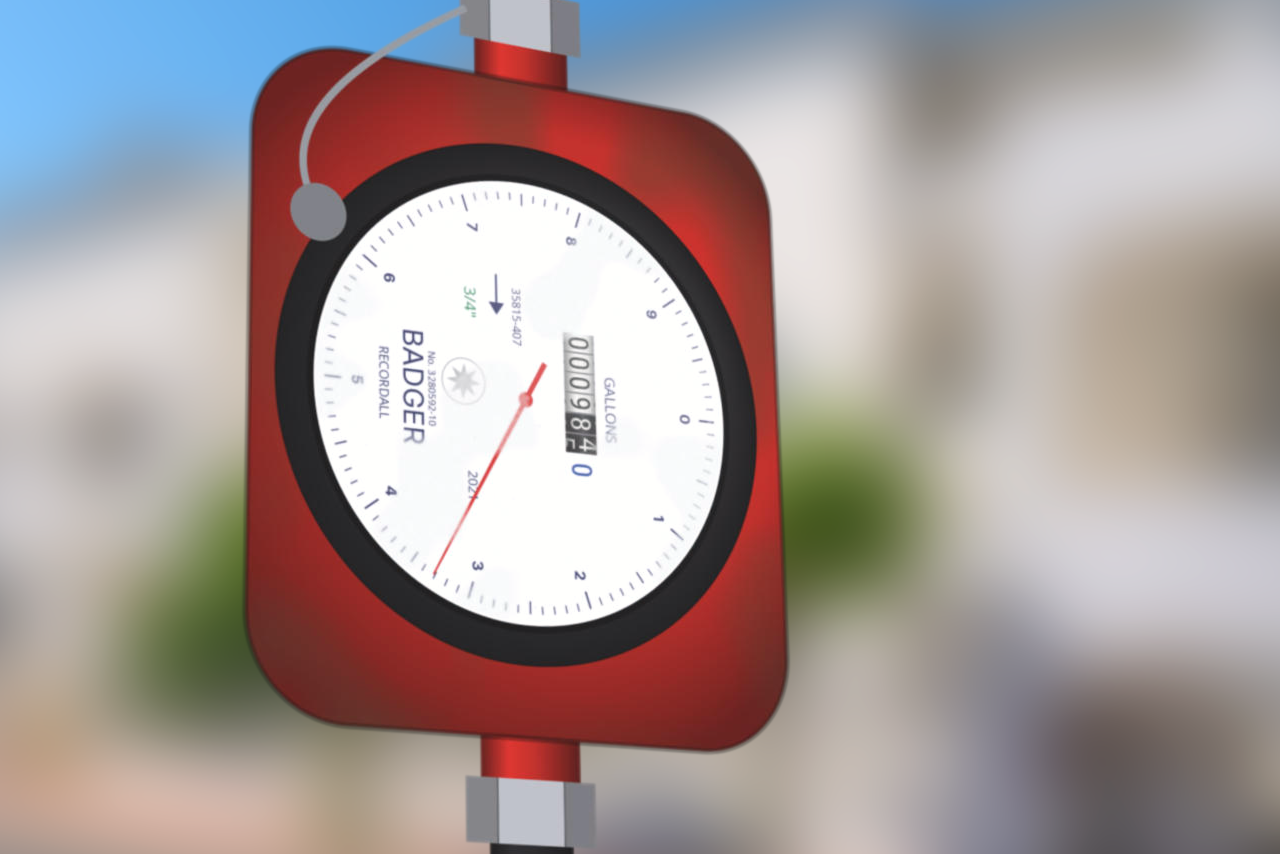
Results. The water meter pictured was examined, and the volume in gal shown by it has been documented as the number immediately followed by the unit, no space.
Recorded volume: 9843.3gal
